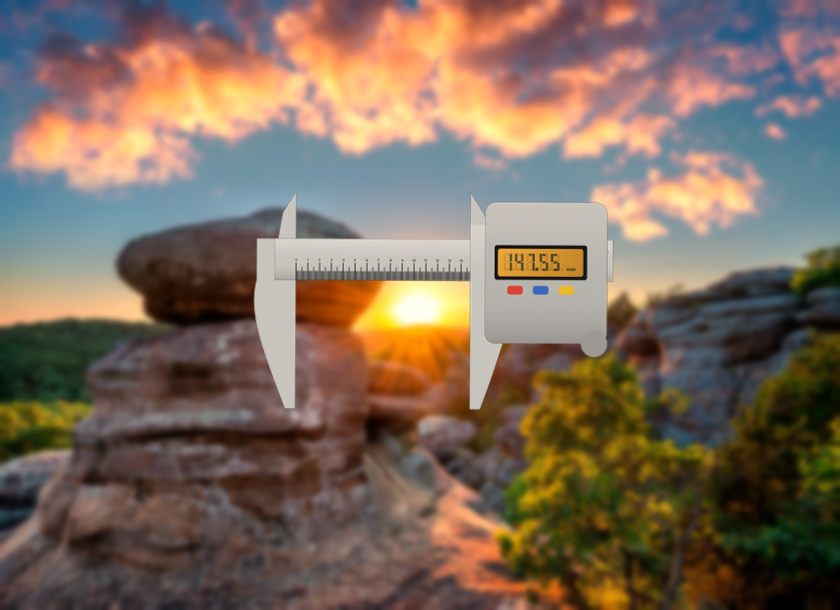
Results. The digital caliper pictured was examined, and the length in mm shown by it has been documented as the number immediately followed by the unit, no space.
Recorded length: 147.55mm
